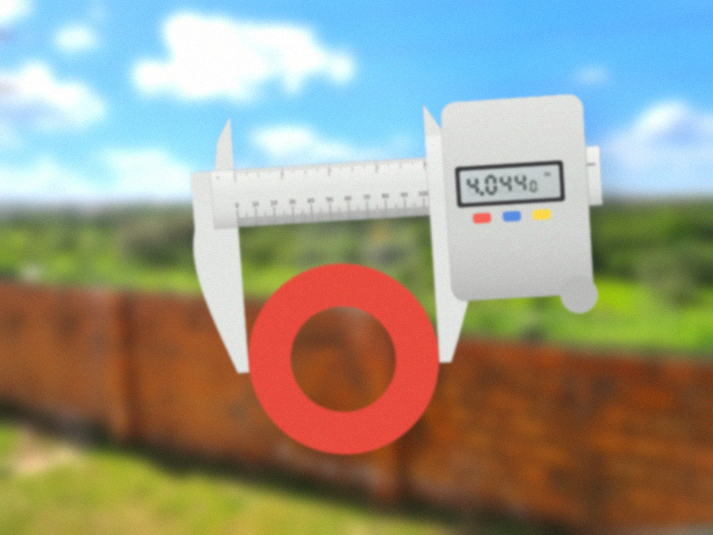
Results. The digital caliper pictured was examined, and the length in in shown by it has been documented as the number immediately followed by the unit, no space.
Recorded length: 4.0440in
